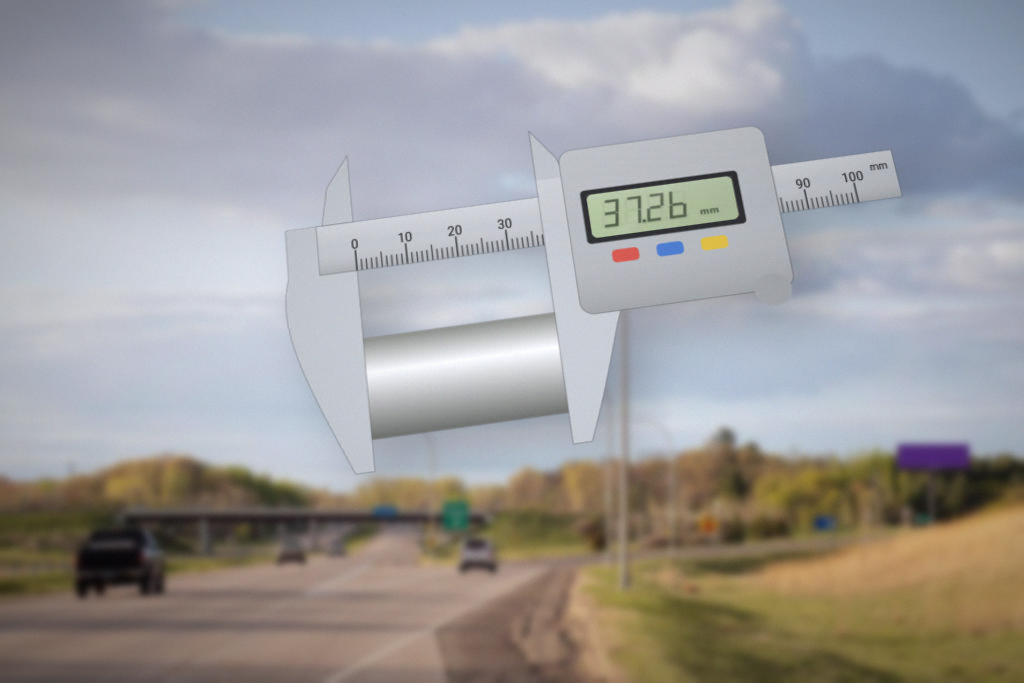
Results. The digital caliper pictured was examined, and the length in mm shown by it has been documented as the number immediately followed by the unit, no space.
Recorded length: 37.26mm
